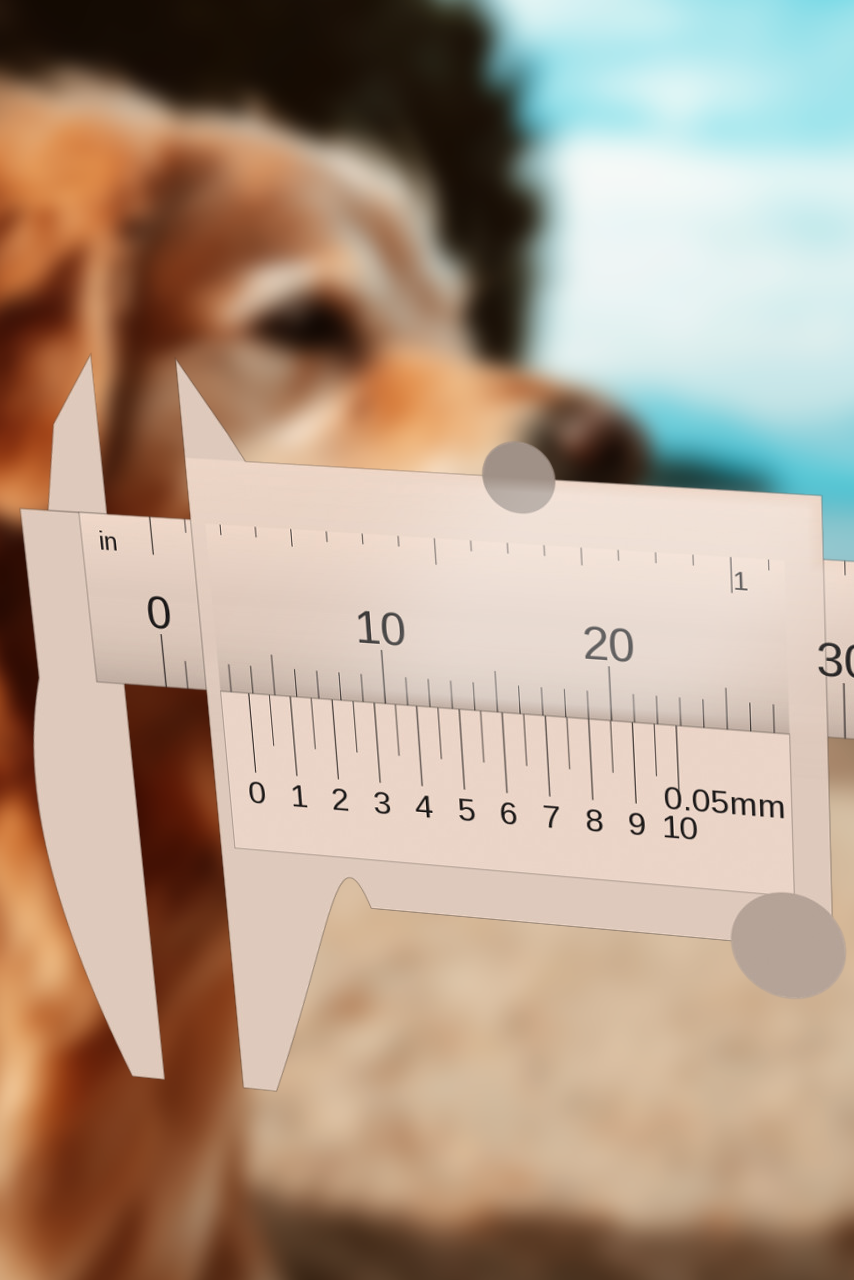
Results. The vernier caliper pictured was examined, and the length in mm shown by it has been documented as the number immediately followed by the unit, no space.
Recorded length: 3.8mm
